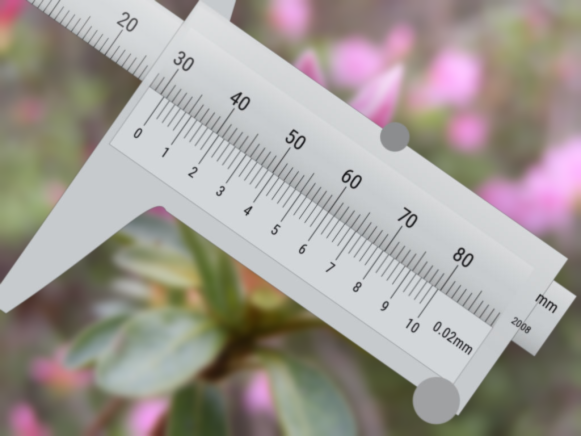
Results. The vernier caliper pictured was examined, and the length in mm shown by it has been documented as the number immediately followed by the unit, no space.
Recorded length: 30.6mm
